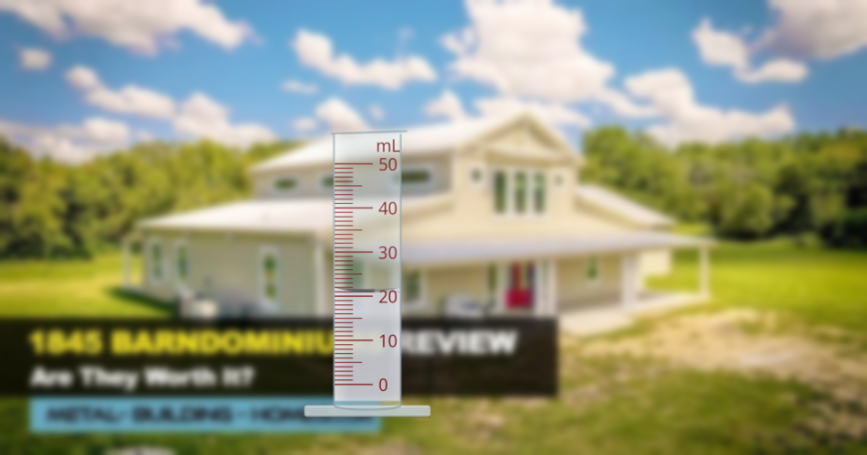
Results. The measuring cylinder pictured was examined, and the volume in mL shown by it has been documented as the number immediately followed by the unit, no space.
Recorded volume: 21mL
